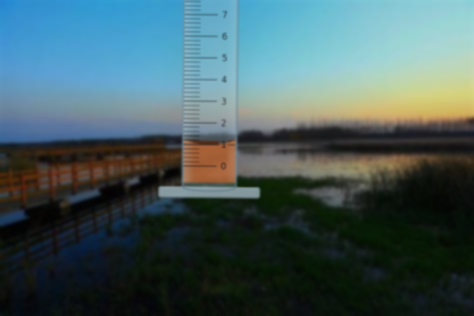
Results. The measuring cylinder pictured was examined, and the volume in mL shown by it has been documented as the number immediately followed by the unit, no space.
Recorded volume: 1mL
